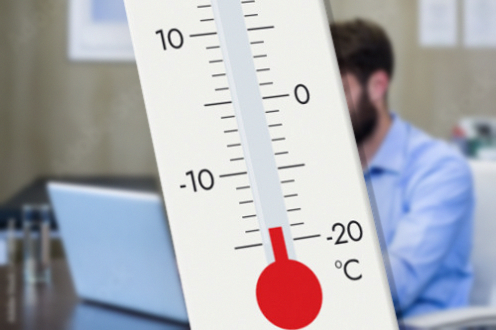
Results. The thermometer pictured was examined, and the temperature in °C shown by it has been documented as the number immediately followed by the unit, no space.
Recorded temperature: -18°C
